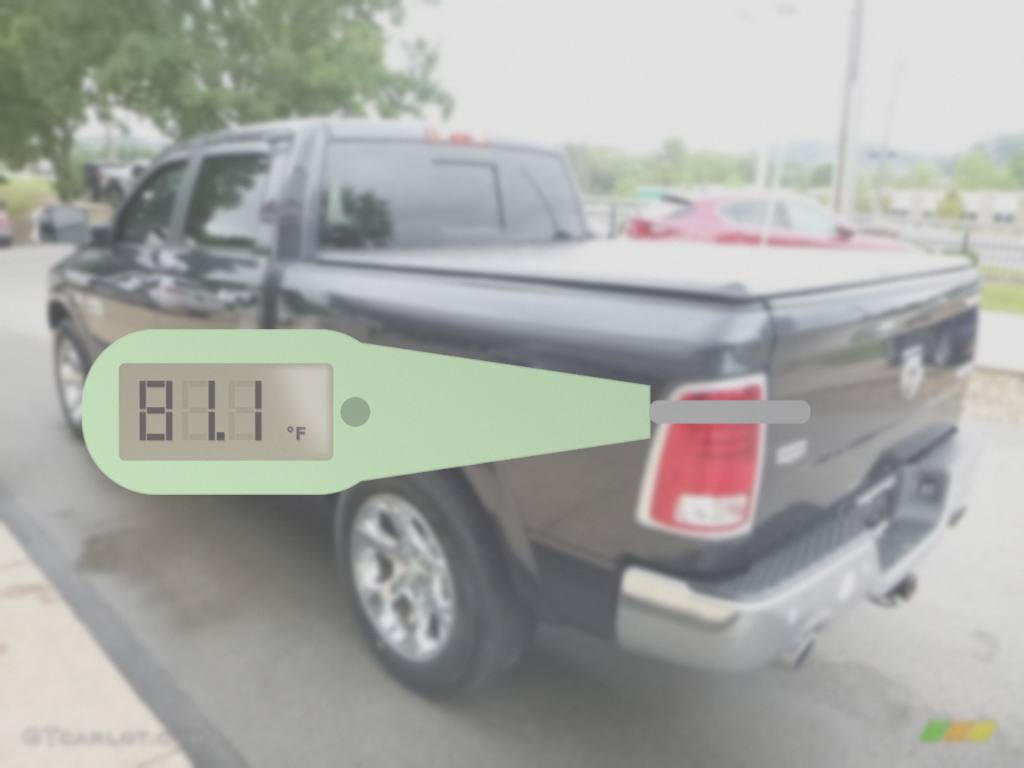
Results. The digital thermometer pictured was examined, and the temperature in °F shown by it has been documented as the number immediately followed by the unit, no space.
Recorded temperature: 81.1°F
